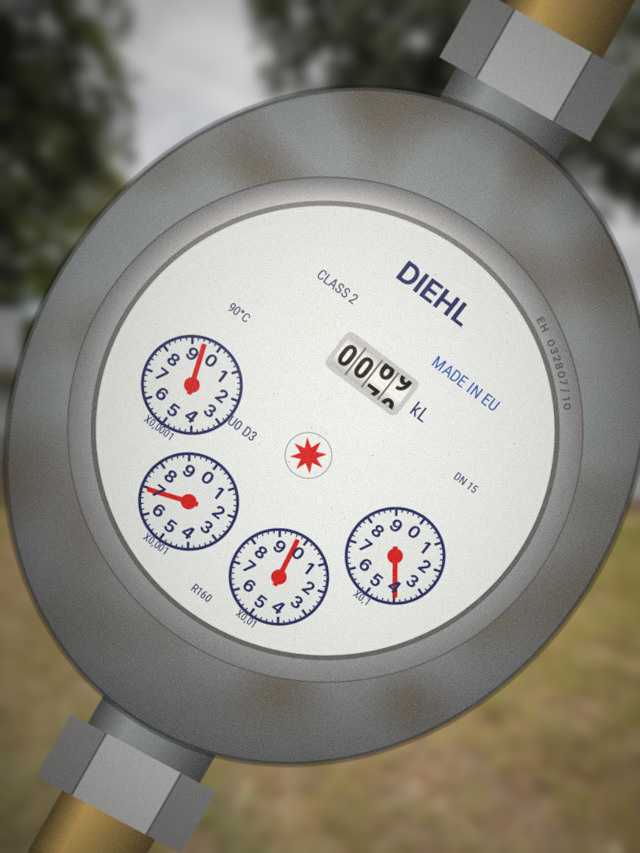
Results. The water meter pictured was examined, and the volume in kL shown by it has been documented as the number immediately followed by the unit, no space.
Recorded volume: 69.3969kL
